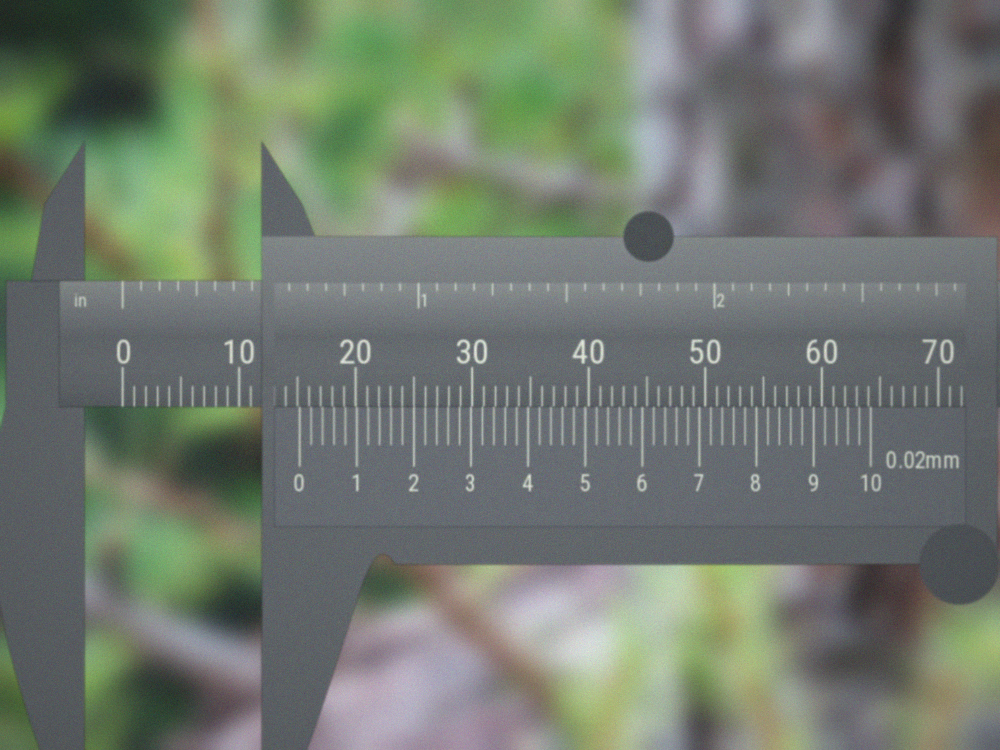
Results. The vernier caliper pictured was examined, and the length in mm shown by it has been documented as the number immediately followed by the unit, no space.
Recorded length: 15.2mm
